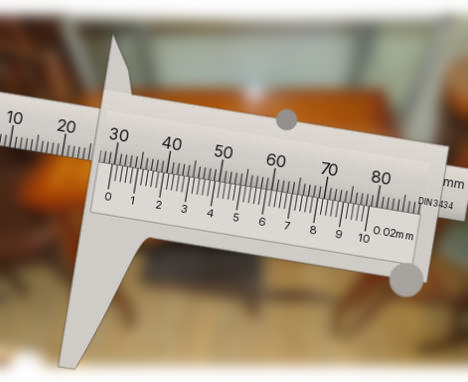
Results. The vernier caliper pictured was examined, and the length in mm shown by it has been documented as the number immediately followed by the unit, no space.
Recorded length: 29.6mm
